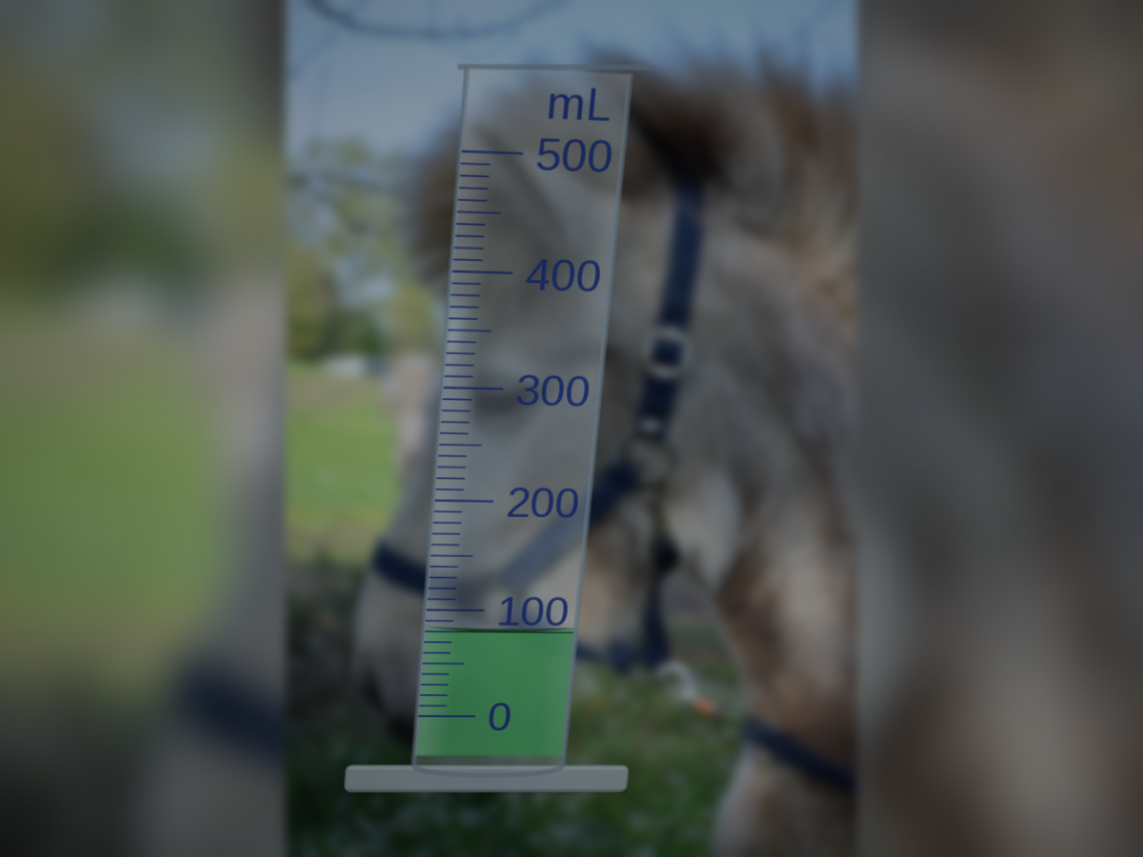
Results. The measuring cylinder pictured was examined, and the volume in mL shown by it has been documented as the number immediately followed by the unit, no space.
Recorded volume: 80mL
